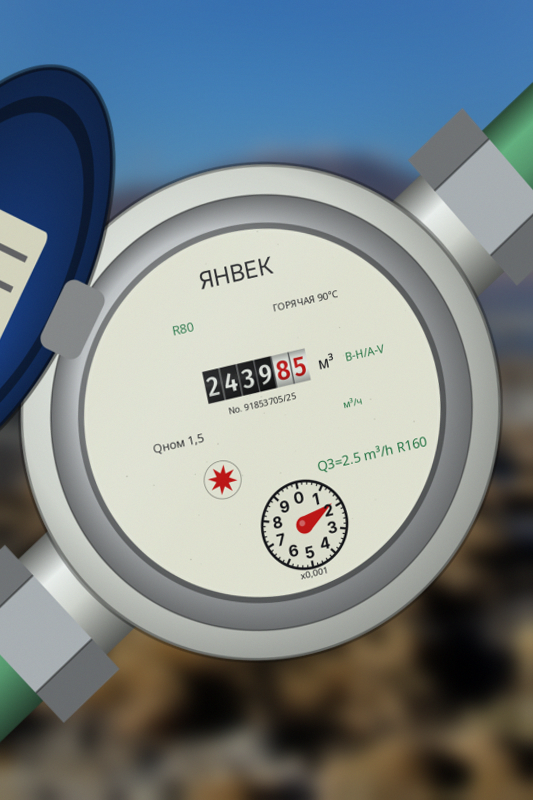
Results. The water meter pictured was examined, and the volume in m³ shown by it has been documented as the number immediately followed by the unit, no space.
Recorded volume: 2439.851m³
